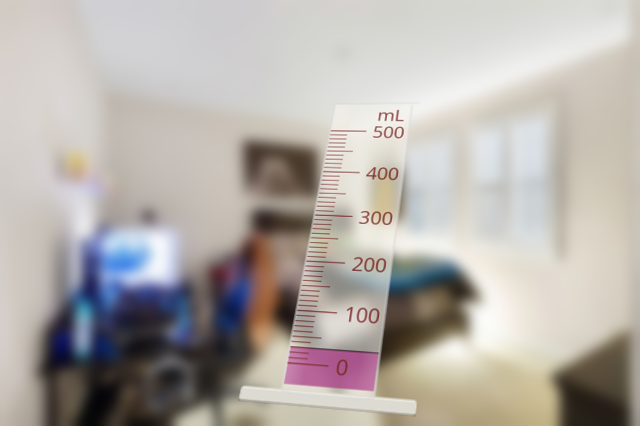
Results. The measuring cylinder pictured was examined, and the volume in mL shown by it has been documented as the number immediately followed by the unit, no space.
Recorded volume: 30mL
